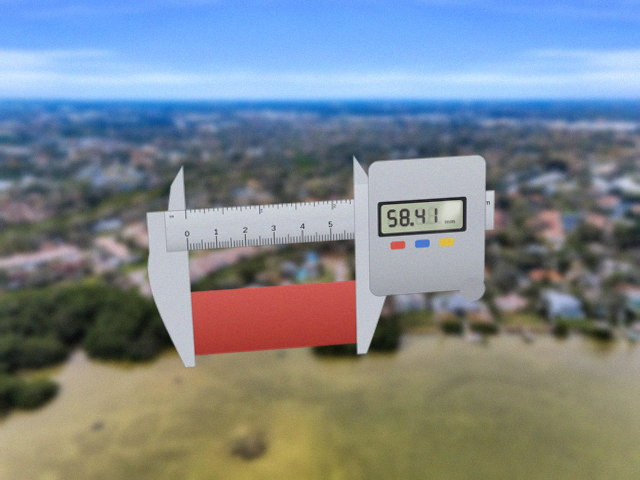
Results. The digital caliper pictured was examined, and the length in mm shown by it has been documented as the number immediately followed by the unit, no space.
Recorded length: 58.41mm
